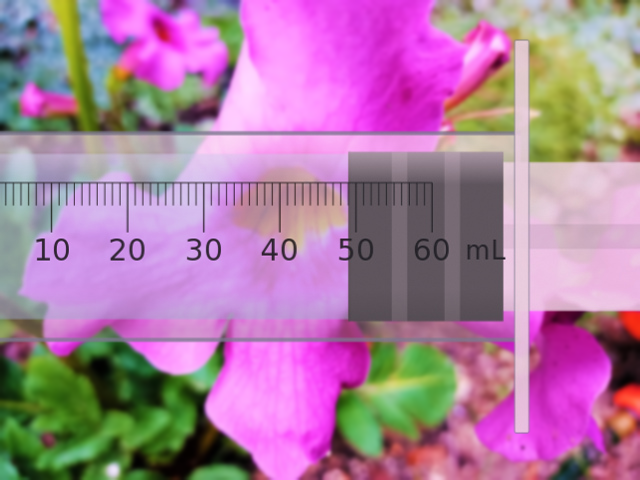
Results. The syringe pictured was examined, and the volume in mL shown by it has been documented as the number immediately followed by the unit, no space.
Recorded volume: 49mL
